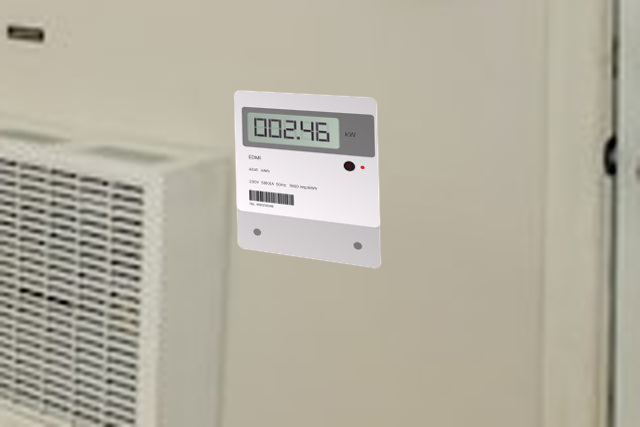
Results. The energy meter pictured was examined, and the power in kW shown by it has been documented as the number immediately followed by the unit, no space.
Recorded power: 2.46kW
